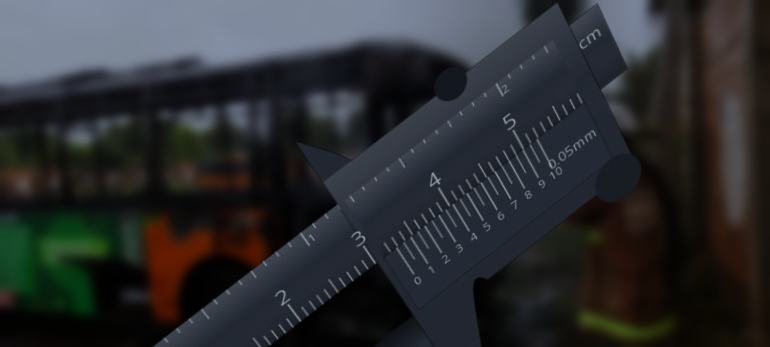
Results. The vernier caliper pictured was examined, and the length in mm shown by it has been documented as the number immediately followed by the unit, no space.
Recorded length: 32.8mm
